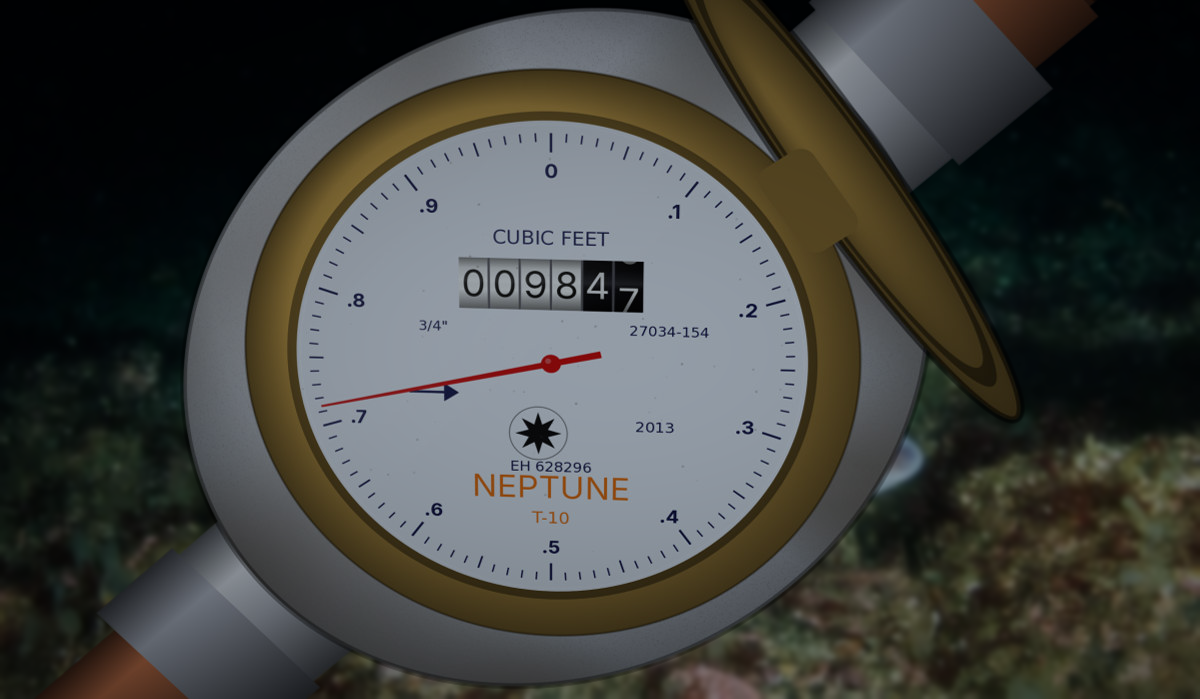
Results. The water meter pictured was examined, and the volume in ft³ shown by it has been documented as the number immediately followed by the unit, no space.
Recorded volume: 9846.71ft³
